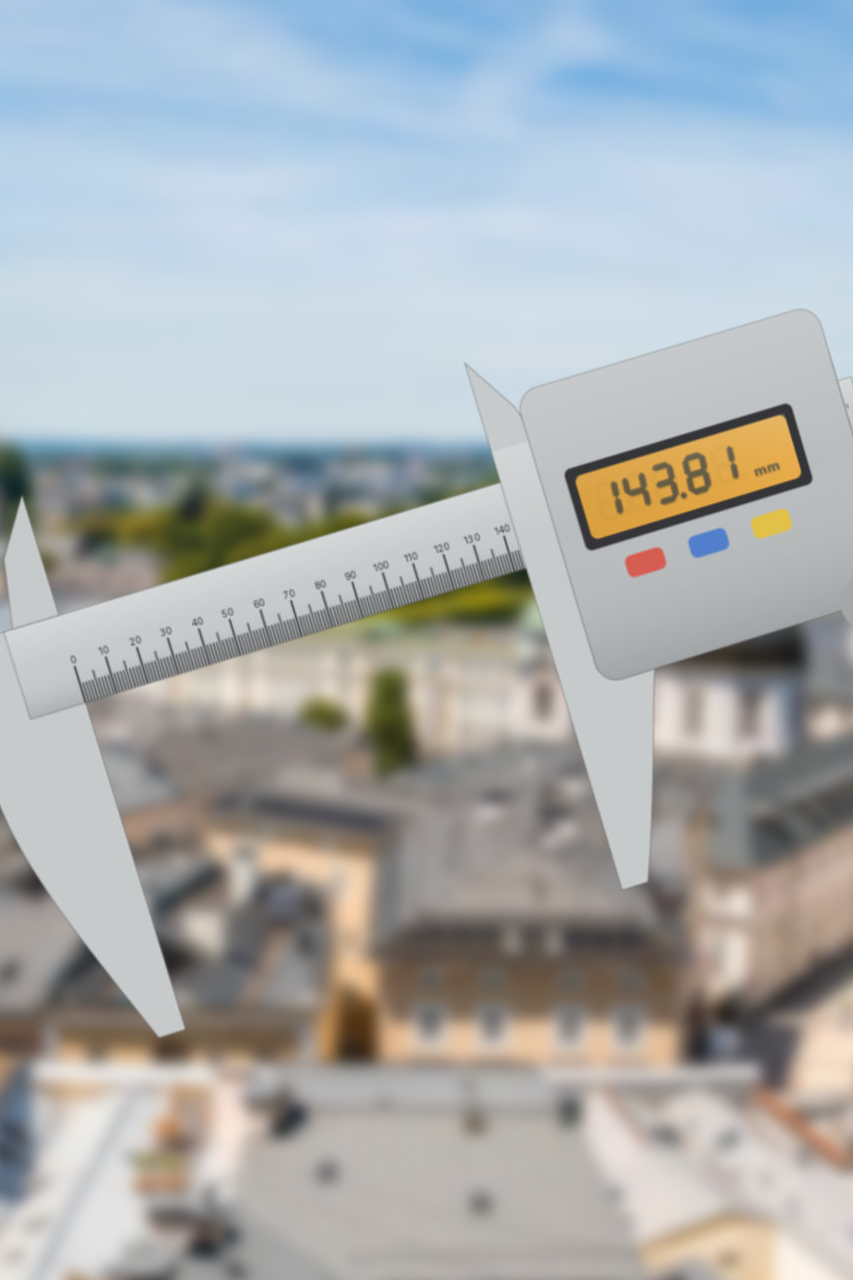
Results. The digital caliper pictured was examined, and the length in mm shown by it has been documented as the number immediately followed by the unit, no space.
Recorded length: 143.81mm
